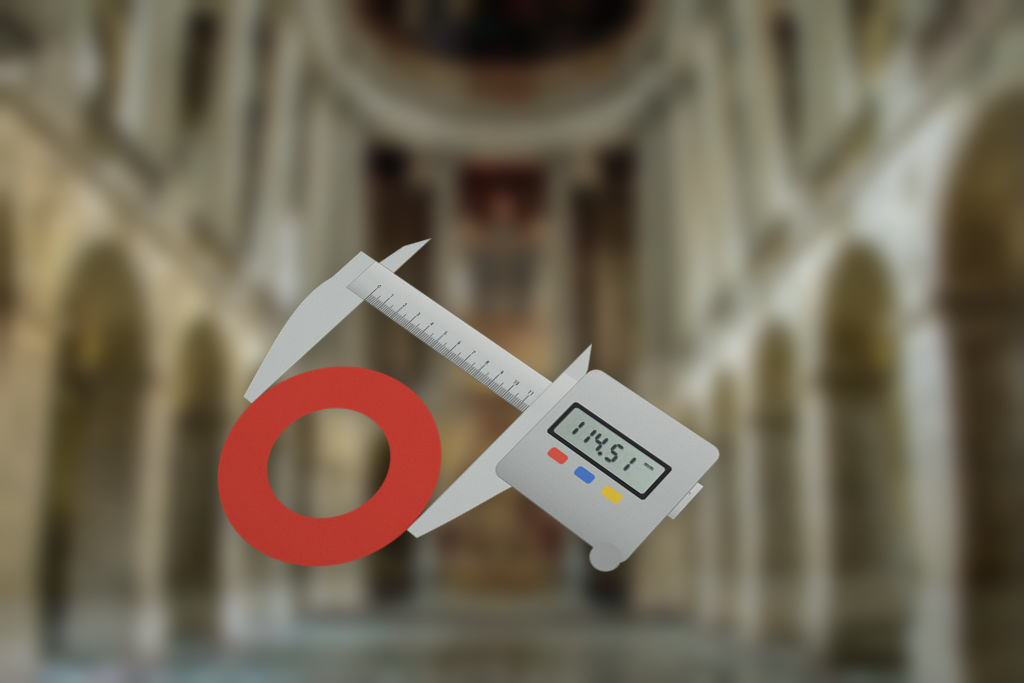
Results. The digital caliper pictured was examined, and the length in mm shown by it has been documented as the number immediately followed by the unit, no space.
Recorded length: 114.51mm
